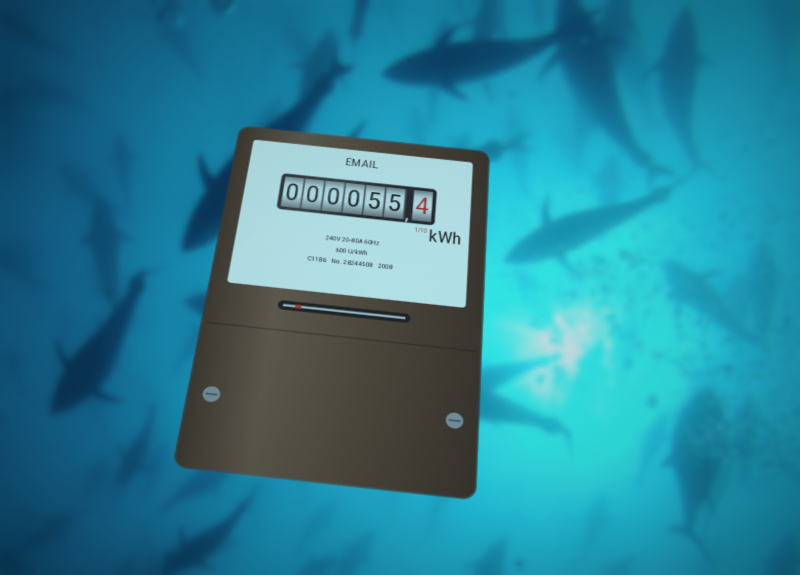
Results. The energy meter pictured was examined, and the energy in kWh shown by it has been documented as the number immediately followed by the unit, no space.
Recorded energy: 55.4kWh
